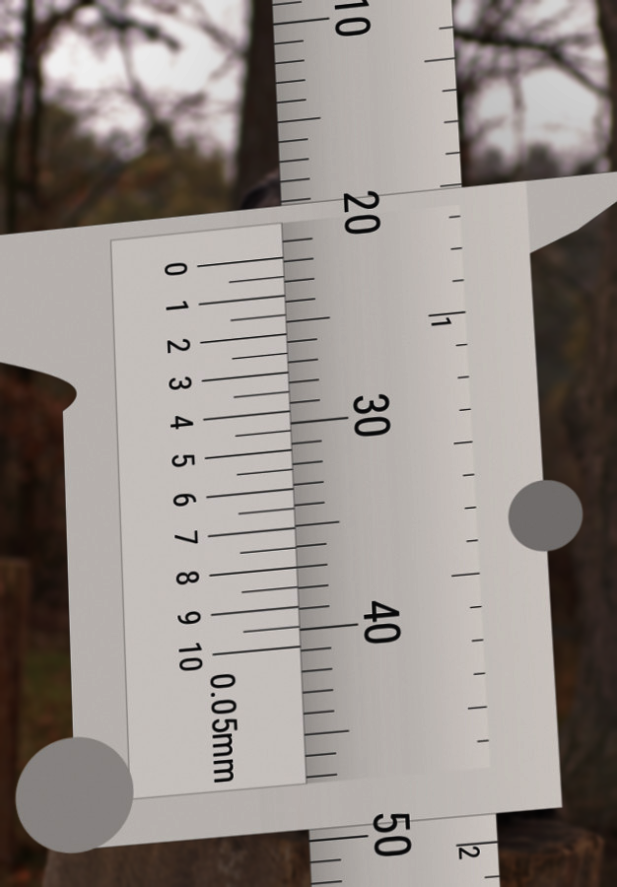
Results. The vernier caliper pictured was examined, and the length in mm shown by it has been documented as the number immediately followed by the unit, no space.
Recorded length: 21.8mm
